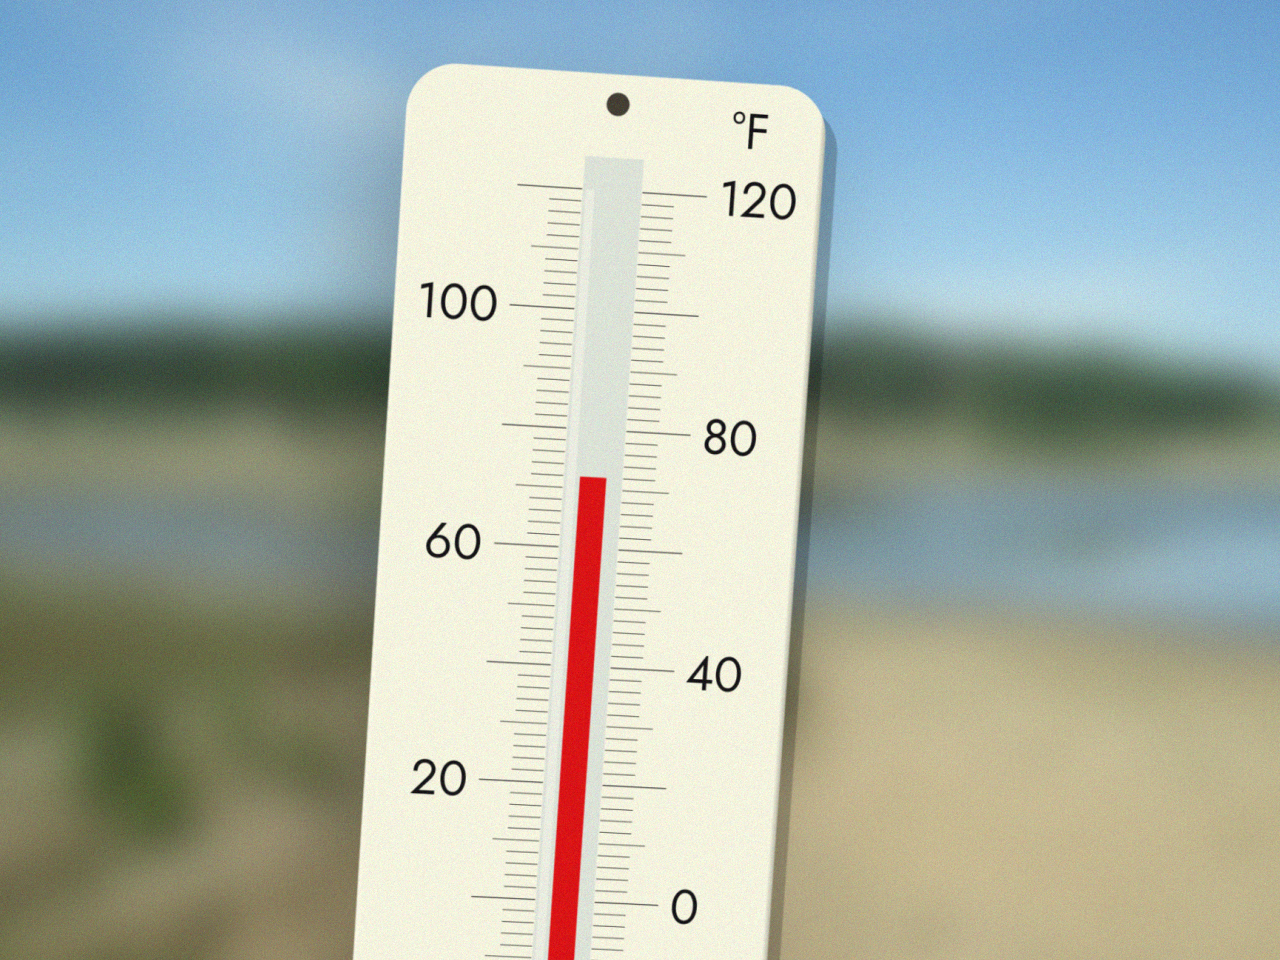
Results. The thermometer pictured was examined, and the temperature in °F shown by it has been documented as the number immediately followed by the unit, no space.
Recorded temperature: 72°F
